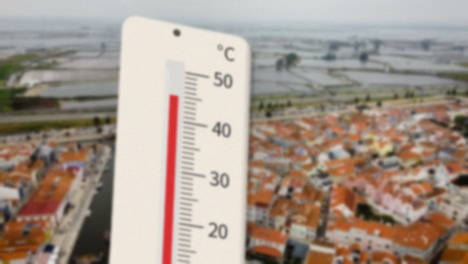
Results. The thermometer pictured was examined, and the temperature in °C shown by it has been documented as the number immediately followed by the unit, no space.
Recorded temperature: 45°C
